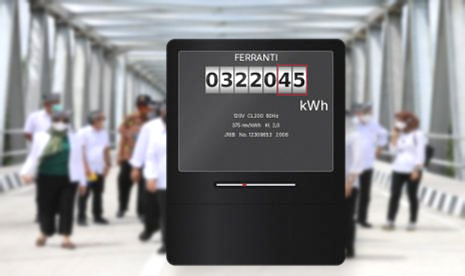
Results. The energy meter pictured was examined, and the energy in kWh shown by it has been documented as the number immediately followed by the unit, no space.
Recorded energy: 3220.45kWh
